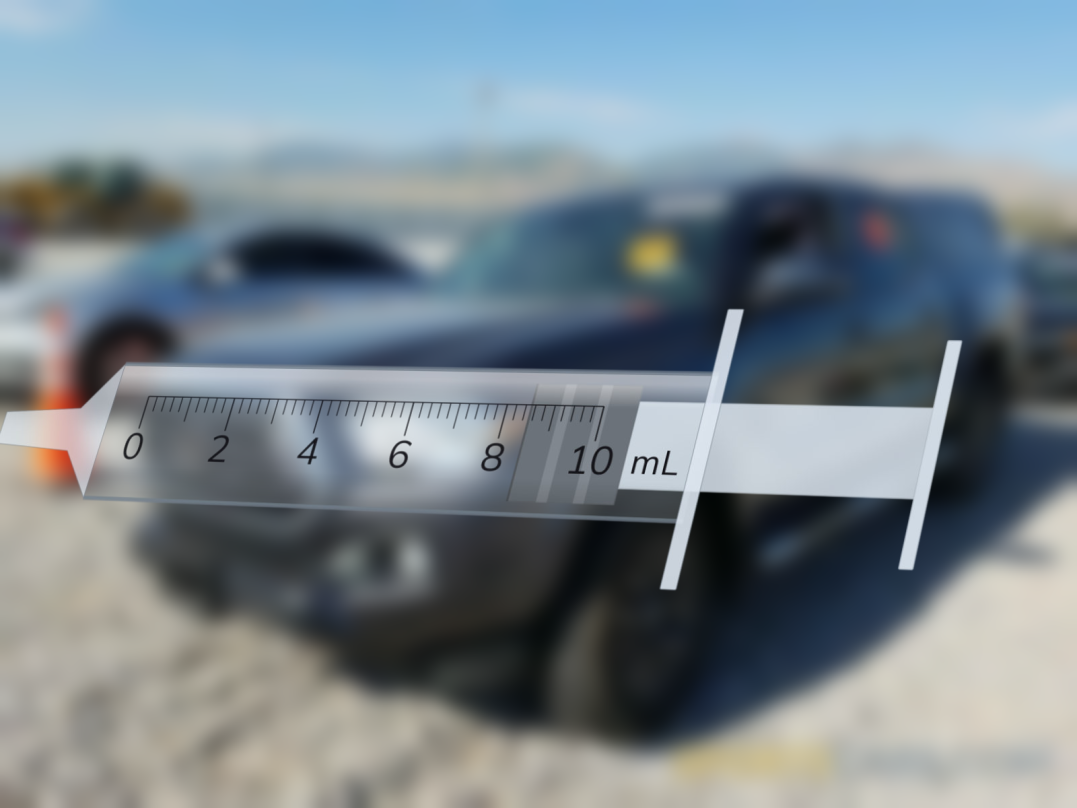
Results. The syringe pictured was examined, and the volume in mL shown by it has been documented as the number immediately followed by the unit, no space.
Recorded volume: 8.5mL
